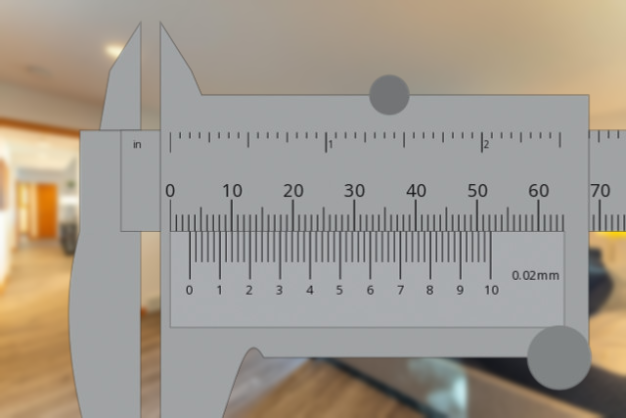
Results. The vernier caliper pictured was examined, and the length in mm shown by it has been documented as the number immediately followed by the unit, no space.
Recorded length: 3.2mm
